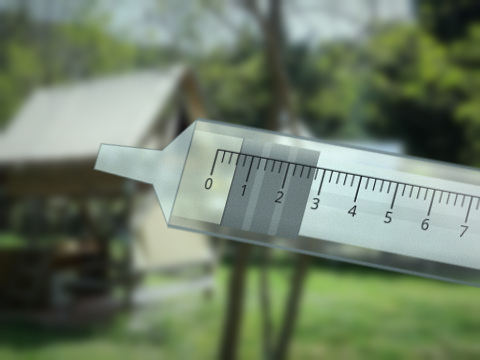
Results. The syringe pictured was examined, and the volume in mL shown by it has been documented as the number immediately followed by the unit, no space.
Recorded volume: 0.6mL
